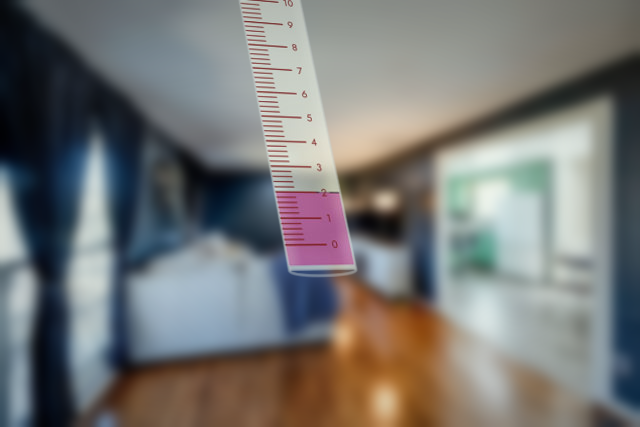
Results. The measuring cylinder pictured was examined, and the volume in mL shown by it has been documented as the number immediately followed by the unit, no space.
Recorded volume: 2mL
